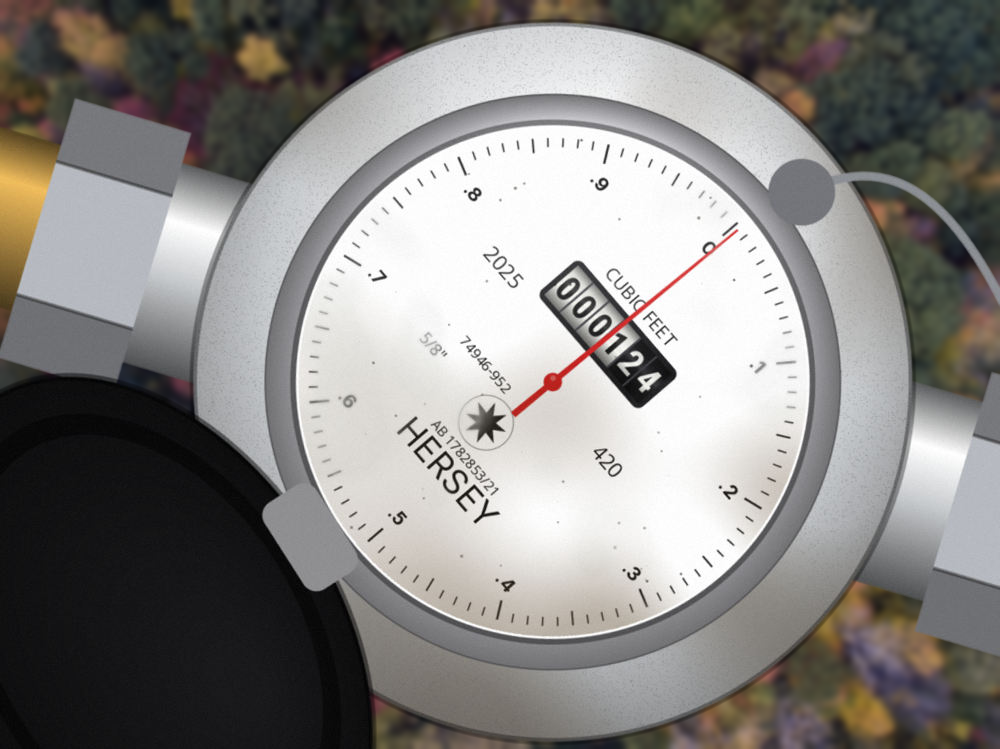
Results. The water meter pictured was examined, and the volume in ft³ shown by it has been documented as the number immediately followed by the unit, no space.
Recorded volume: 124.00ft³
